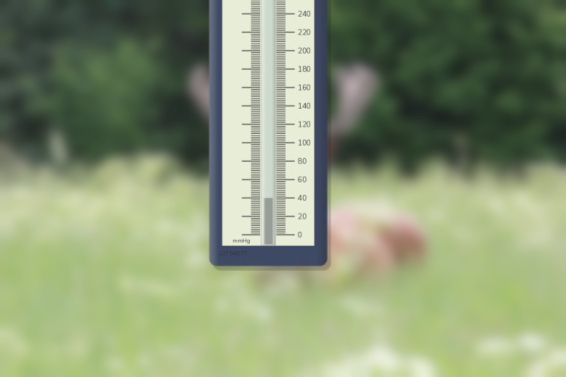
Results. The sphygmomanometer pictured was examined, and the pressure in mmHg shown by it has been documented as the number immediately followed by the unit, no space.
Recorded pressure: 40mmHg
